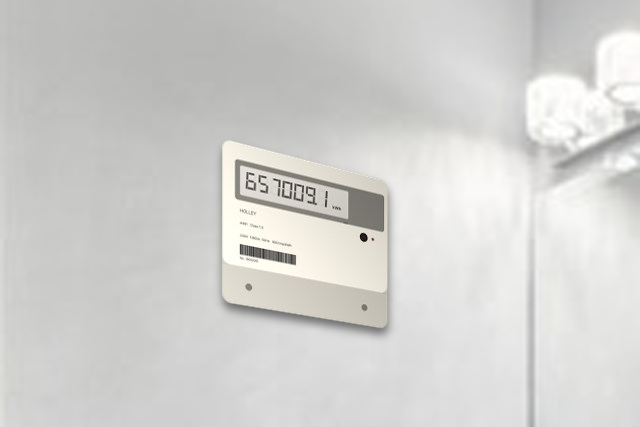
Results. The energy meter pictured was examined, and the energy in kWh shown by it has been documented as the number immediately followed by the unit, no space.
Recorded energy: 657009.1kWh
